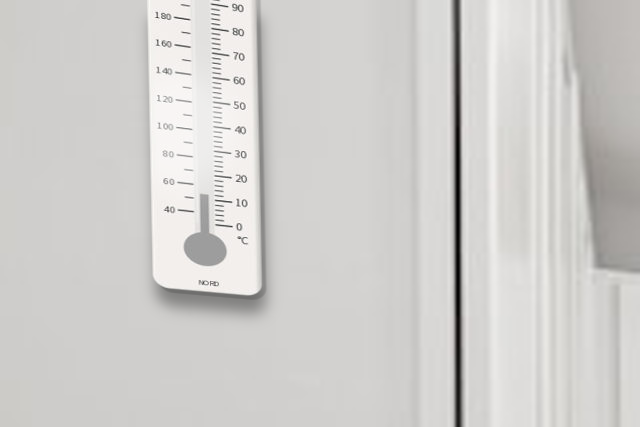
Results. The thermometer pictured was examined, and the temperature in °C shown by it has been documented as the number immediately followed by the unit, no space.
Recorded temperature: 12°C
